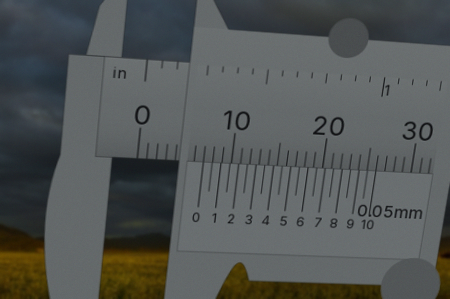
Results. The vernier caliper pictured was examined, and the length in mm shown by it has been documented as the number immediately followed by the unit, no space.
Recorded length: 7.0mm
